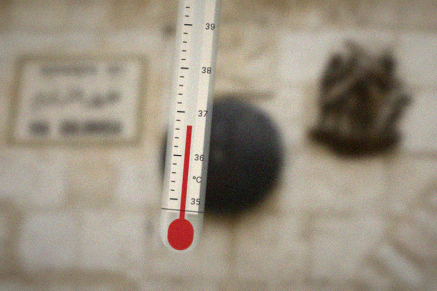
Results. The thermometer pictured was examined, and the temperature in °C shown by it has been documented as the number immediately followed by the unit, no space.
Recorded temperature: 36.7°C
